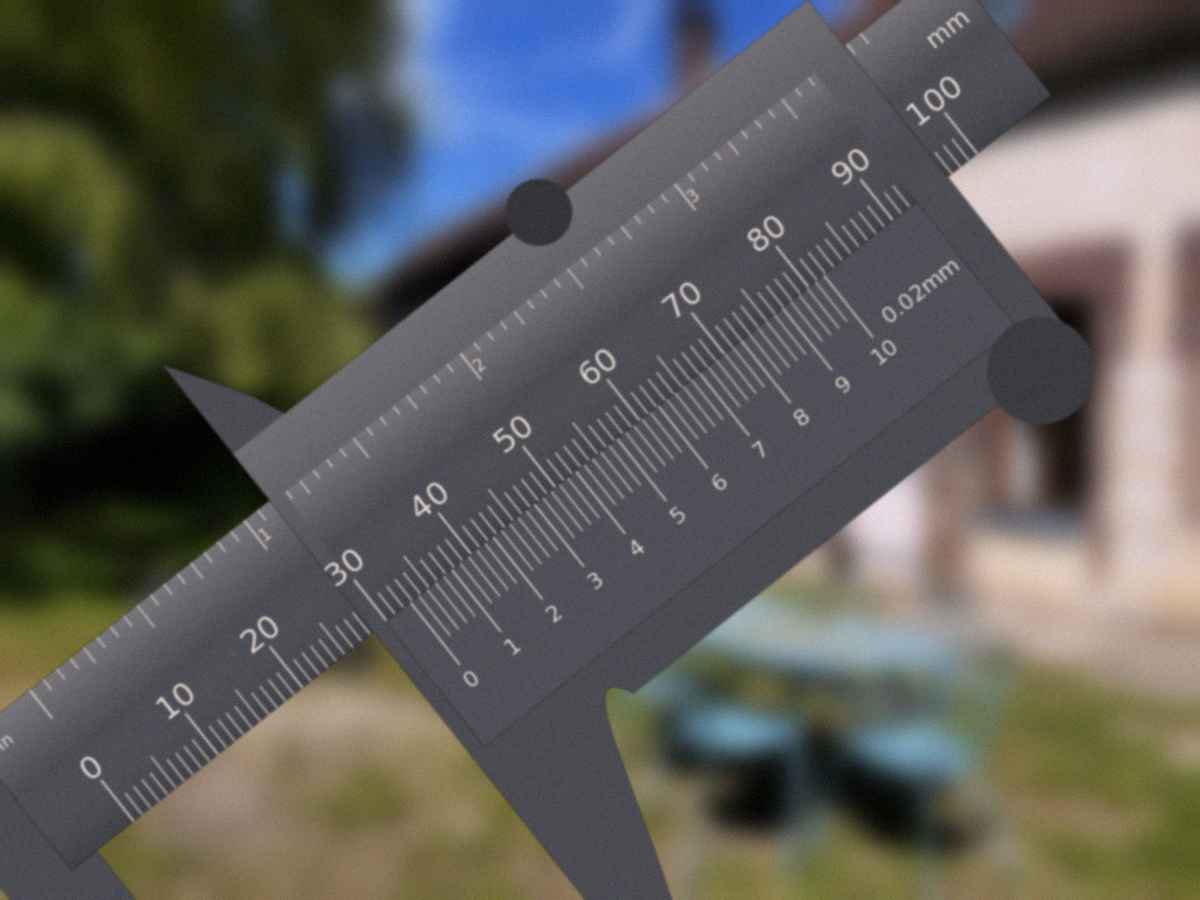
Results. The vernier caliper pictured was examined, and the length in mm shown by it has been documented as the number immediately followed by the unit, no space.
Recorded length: 32.8mm
